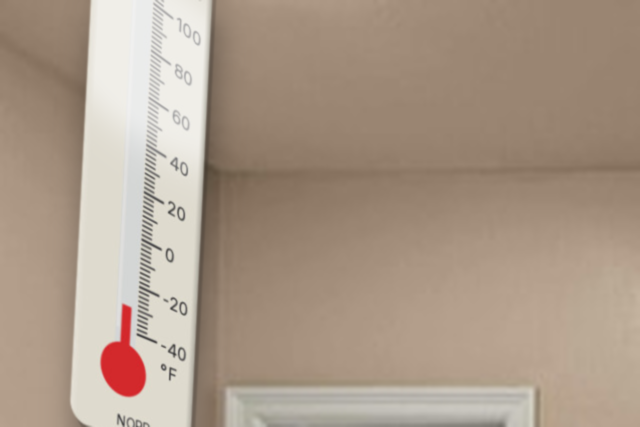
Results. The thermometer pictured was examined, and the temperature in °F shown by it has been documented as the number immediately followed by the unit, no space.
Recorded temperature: -30°F
